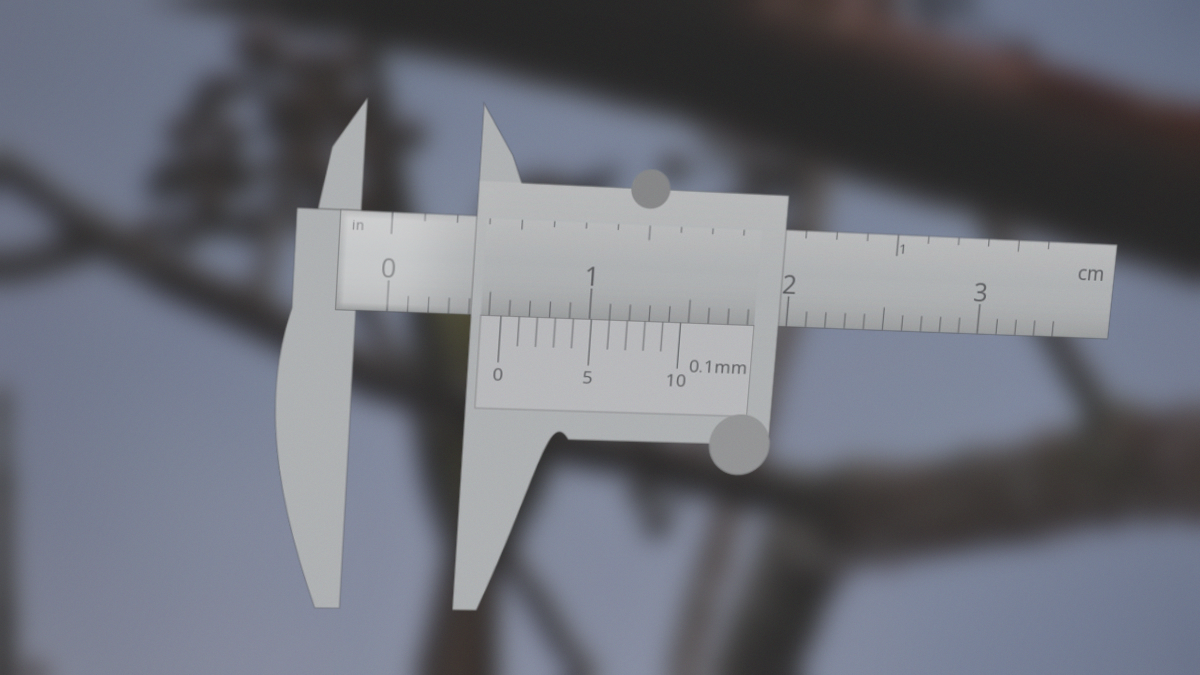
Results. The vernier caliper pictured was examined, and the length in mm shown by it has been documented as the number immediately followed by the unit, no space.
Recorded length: 5.6mm
